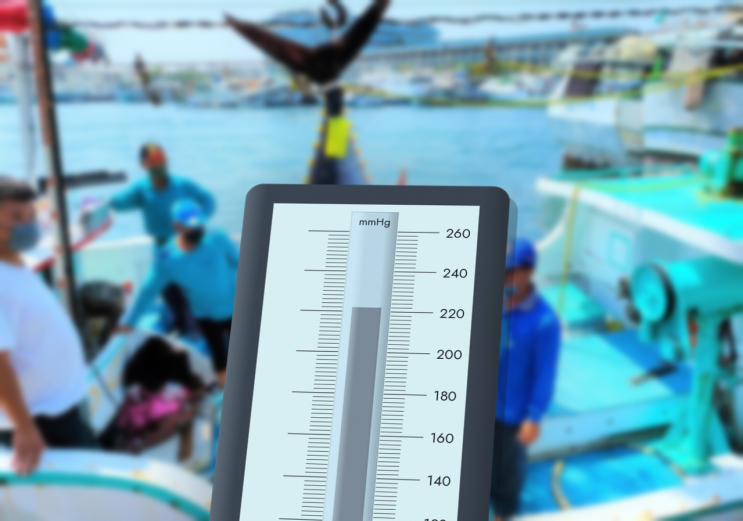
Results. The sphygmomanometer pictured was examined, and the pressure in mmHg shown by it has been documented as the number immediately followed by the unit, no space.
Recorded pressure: 222mmHg
